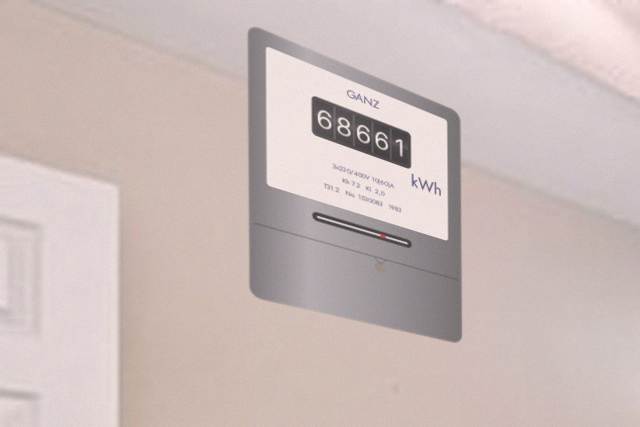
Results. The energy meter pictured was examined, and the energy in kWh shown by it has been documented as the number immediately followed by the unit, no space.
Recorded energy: 68661kWh
